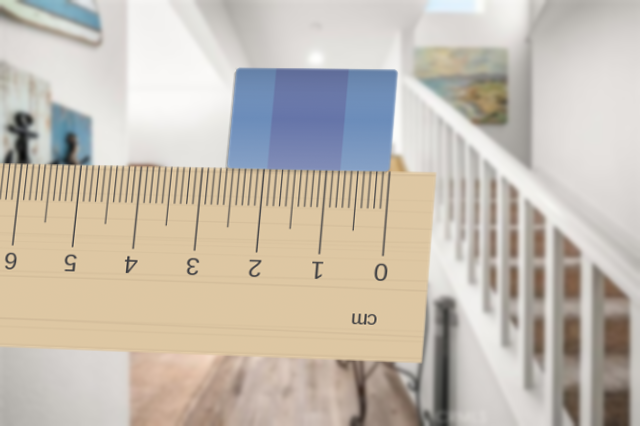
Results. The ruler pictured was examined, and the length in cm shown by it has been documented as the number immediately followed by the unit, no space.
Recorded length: 2.6cm
